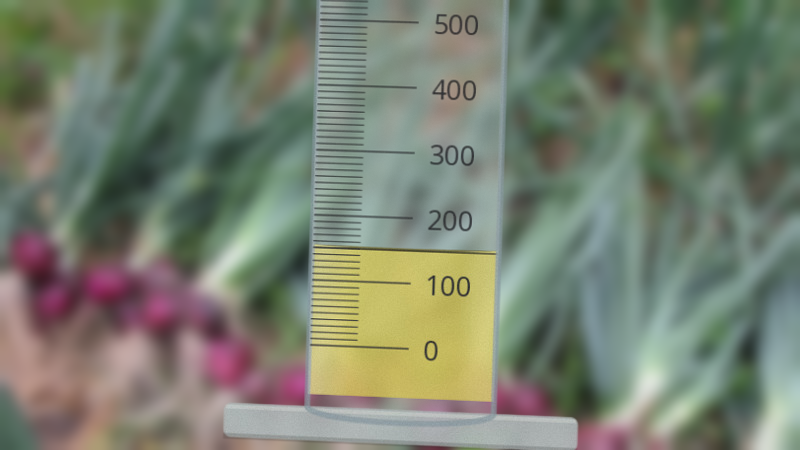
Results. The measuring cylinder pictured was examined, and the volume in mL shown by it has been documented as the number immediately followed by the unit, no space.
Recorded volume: 150mL
